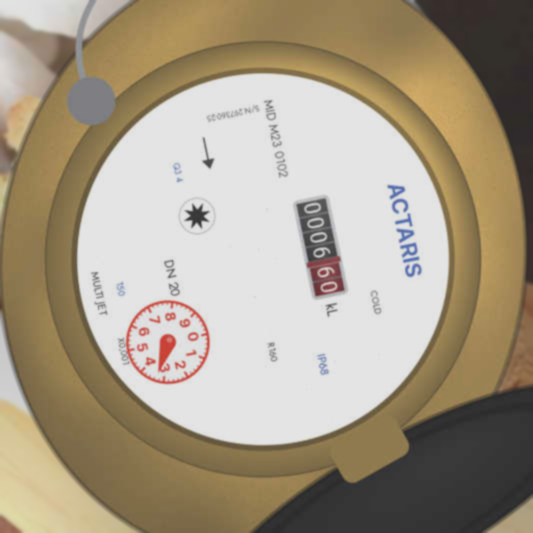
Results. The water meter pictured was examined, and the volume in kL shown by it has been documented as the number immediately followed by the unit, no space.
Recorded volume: 6.603kL
